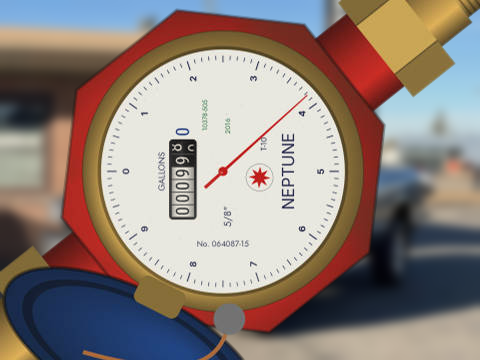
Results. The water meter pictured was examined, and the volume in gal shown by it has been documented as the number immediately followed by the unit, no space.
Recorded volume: 9983.8gal
